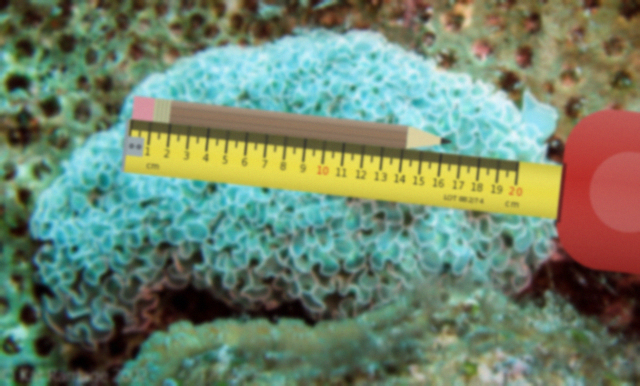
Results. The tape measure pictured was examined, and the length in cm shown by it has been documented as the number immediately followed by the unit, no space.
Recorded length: 16.5cm
